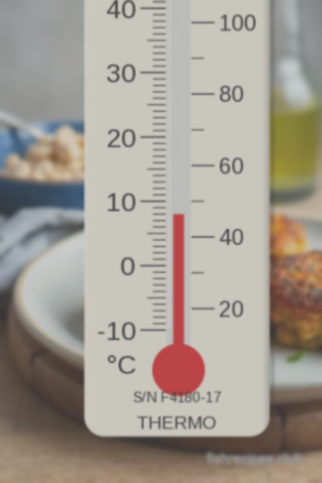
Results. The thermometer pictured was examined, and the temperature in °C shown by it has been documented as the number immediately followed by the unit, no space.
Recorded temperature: 8°C
